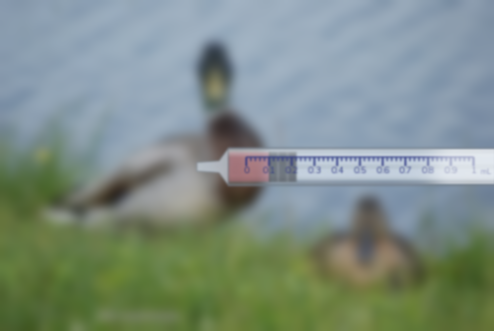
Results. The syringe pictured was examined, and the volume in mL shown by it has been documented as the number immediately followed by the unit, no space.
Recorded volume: 0.1mL
